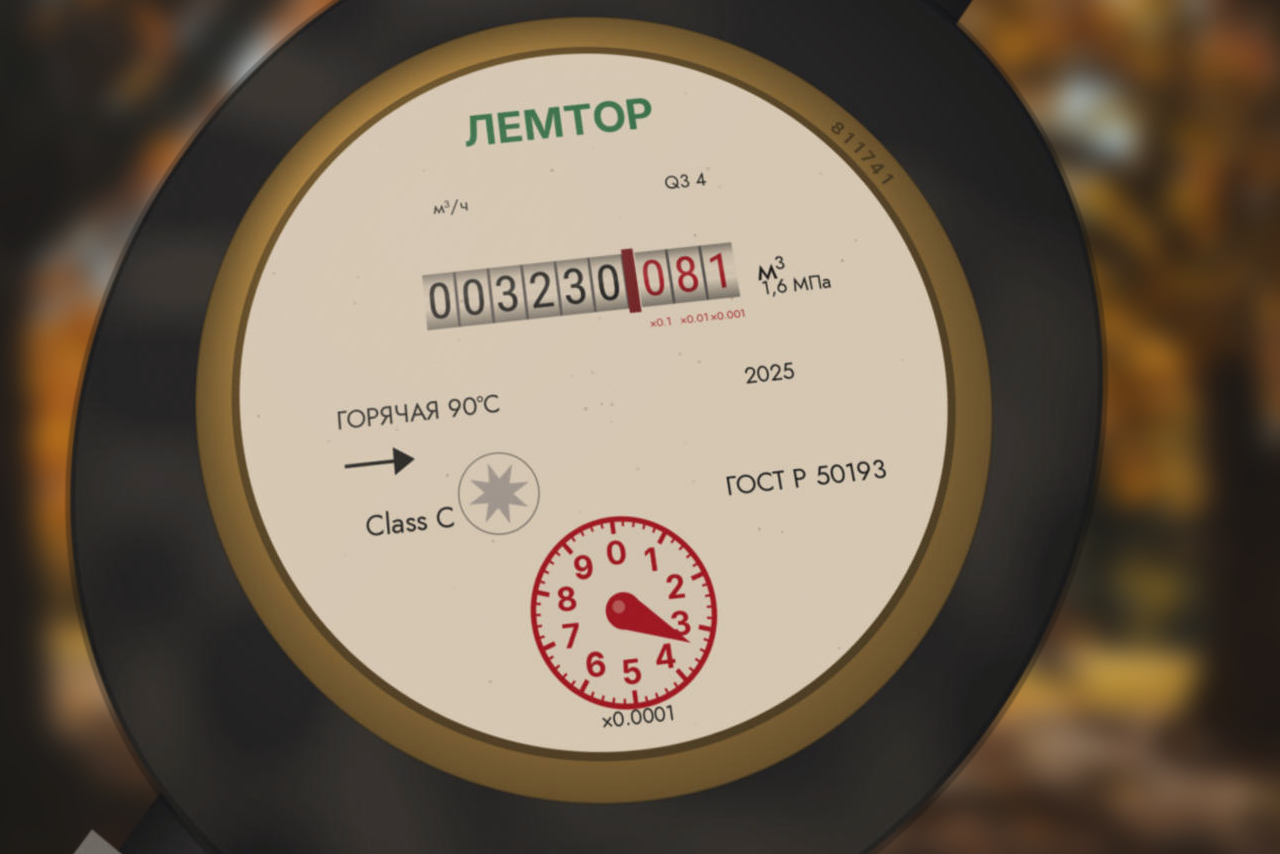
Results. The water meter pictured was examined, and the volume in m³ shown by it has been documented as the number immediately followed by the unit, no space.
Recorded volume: 3230.0813m³
